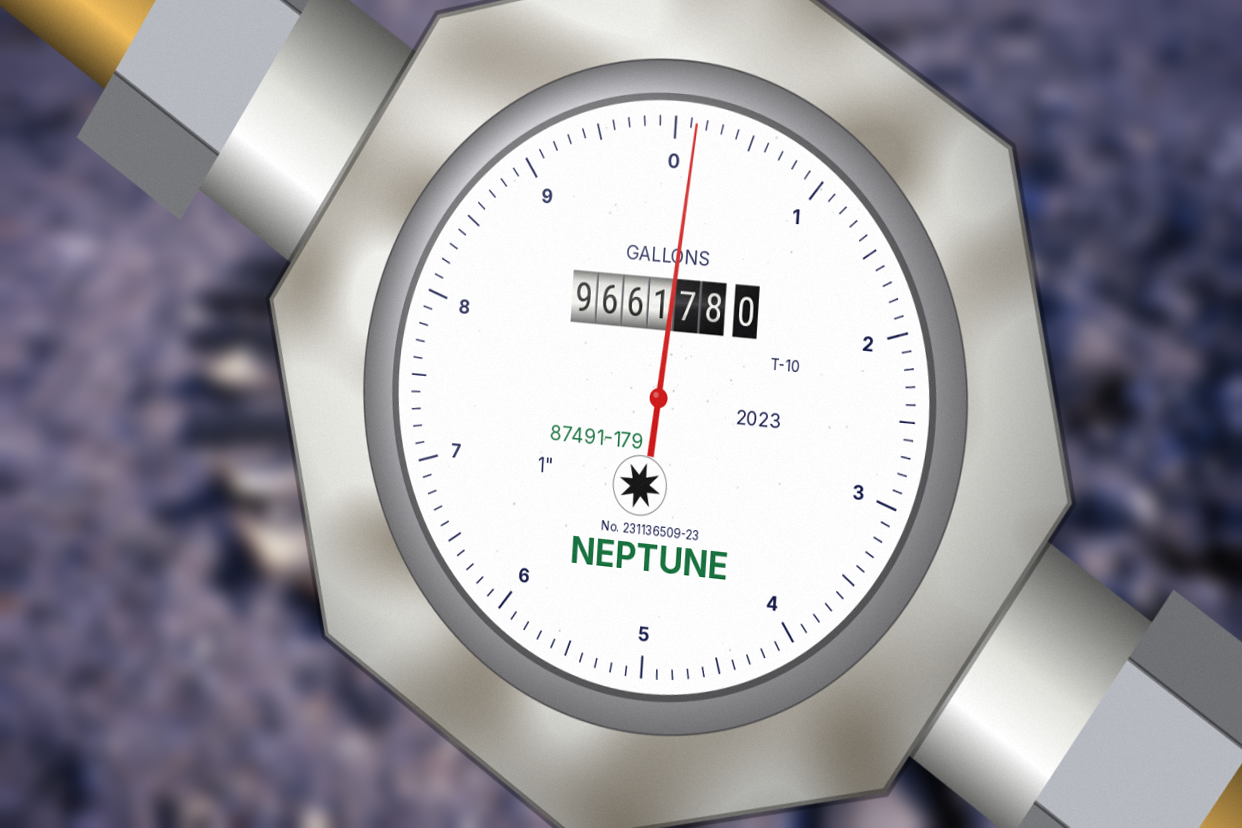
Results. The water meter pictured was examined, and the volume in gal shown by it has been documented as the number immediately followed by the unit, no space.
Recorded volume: 9661780.1gal
